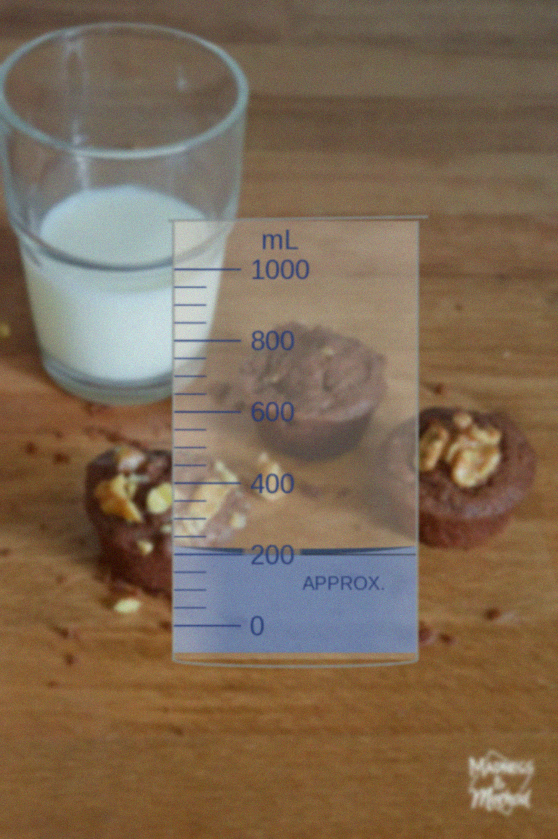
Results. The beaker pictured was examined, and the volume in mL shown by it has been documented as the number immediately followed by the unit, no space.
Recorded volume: 200mL
